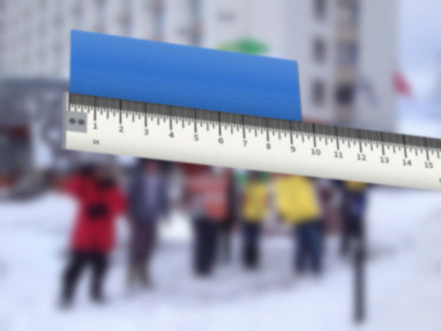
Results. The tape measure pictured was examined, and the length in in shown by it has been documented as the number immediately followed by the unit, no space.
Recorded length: 9.5in
